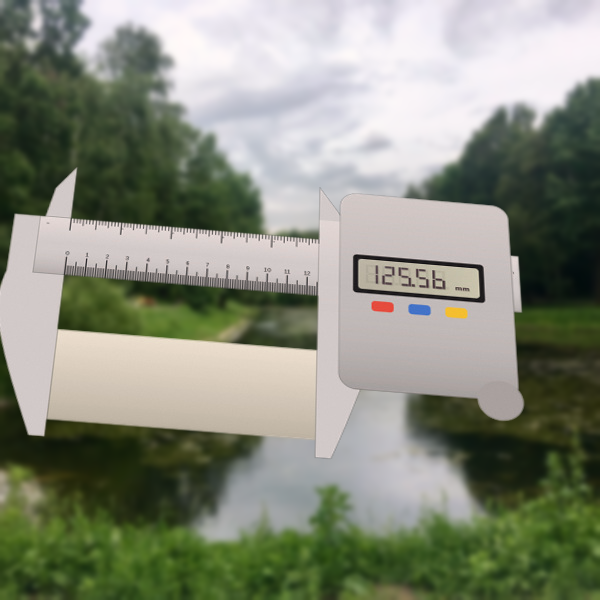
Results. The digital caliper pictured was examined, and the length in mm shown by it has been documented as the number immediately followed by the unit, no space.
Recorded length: 125.56mm
